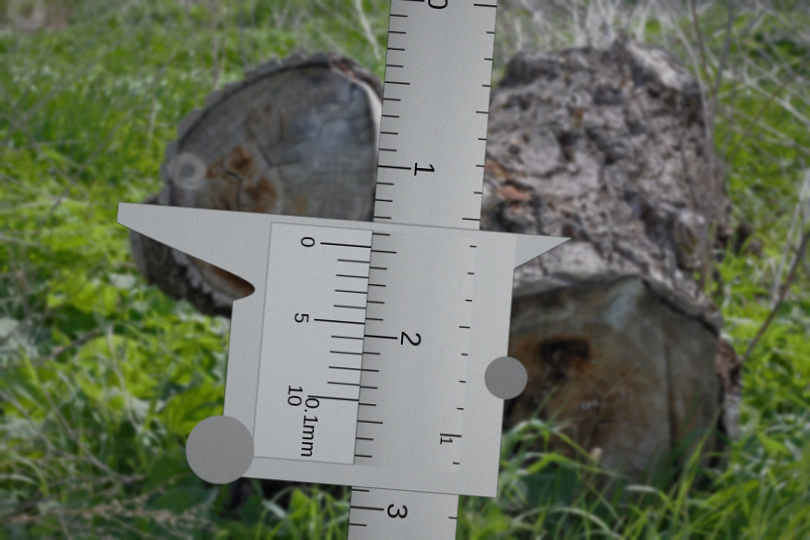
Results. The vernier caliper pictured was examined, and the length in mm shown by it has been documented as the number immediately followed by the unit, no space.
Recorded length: 14.8mm
